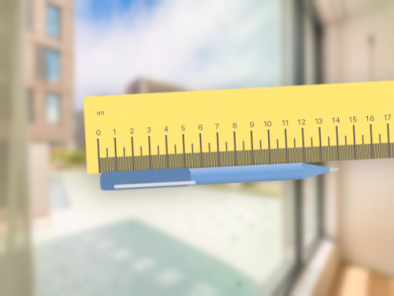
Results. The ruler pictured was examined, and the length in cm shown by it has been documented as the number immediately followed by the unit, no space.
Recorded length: 14cm
